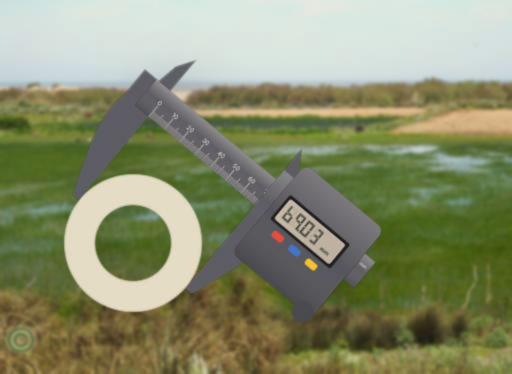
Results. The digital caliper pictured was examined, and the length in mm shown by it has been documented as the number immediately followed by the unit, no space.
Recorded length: 69.03mm
